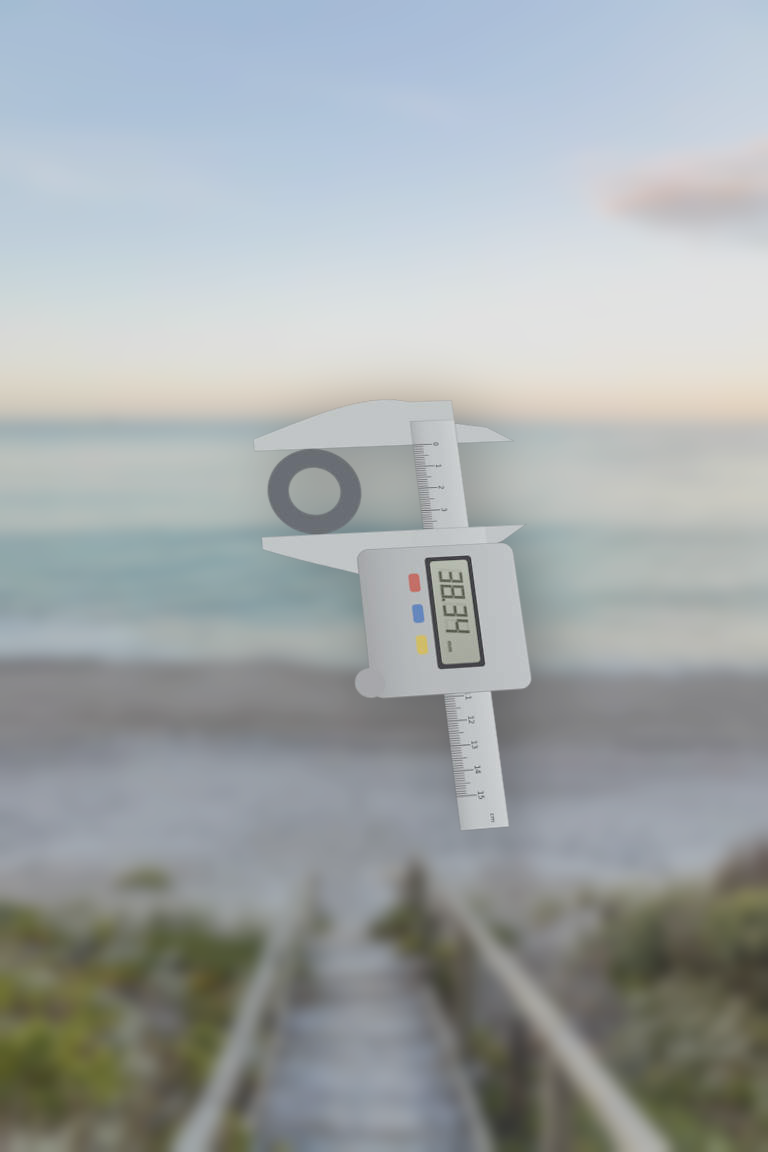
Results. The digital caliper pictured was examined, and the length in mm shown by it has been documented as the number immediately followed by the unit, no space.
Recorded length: 38.34mm
